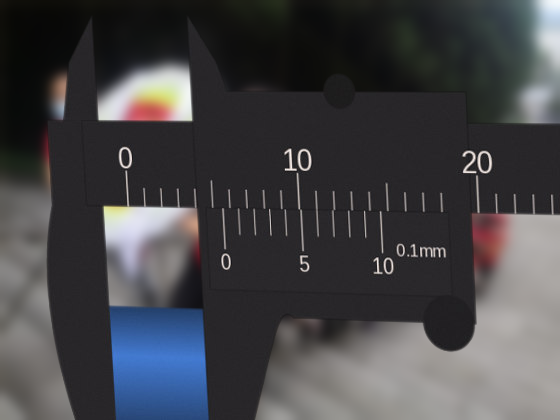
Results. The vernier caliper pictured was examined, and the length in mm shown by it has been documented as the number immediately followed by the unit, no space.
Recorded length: 5.6mm
